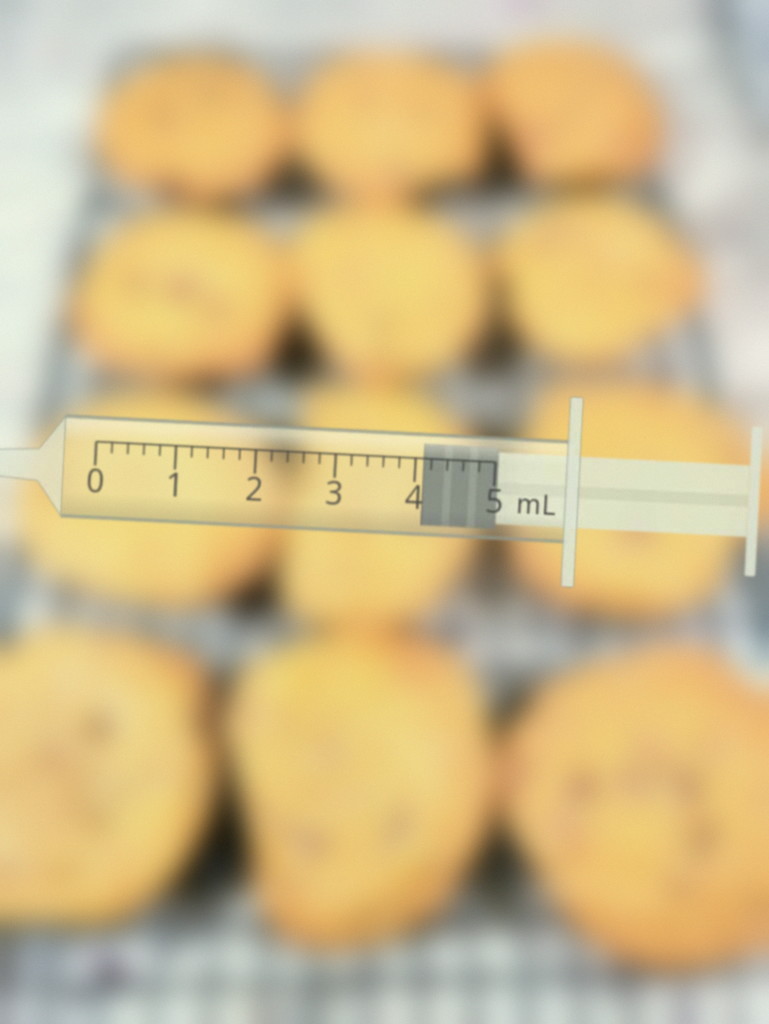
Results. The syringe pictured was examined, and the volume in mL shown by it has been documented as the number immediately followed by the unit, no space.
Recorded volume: 4.1mL
